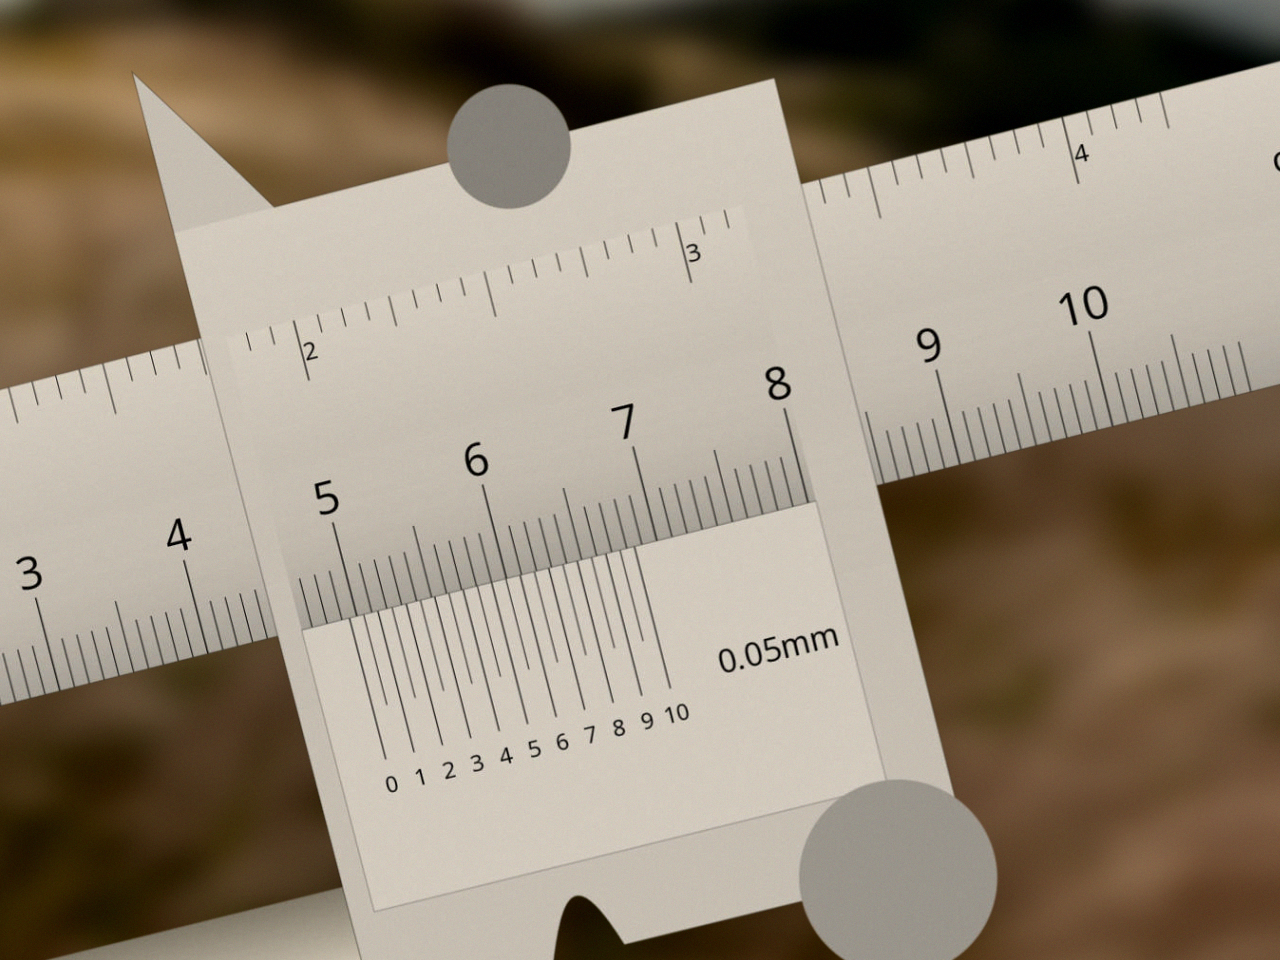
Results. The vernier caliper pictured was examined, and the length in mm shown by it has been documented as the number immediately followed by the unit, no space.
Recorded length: 49.5mm
